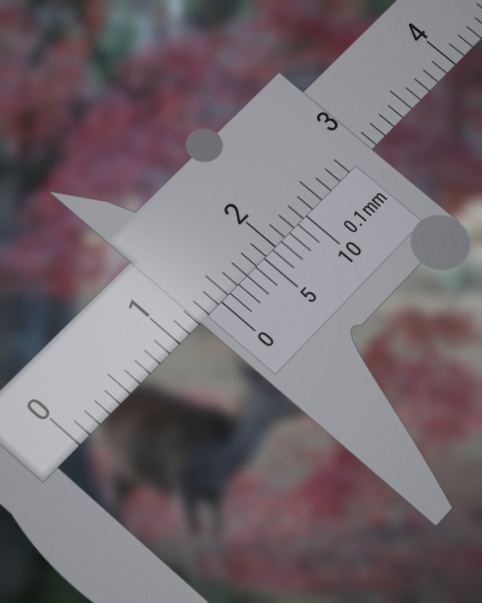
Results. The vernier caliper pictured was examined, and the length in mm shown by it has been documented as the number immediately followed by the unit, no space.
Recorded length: 14.3mm
